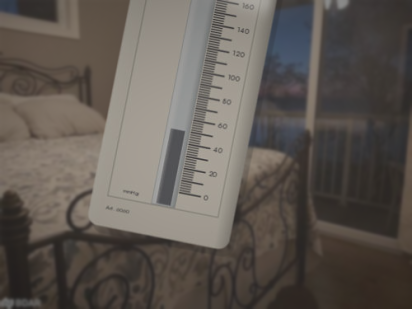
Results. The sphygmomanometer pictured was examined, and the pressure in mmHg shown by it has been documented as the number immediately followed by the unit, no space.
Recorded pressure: 50mmHg
